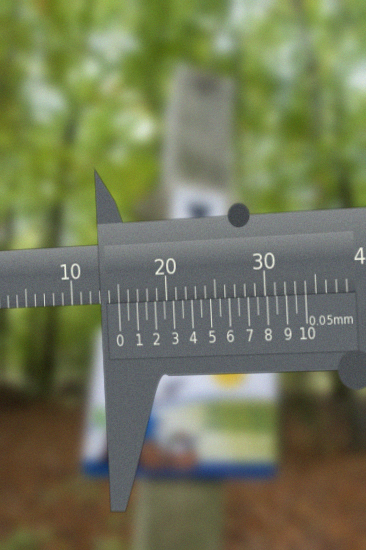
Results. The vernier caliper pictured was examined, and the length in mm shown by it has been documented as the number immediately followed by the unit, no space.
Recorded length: 15.0mm
